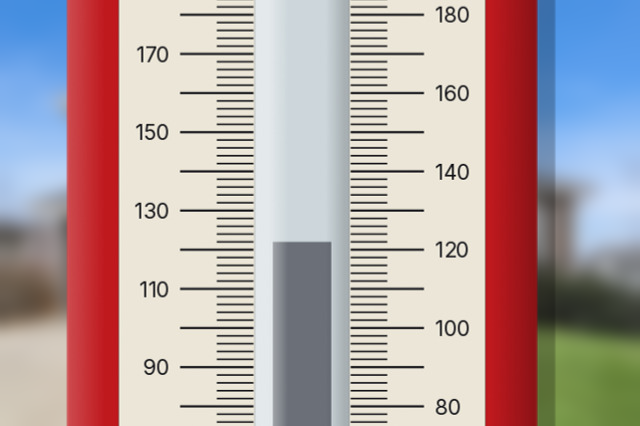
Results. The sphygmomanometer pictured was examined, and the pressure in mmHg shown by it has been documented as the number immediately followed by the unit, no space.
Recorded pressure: 122mmHg
